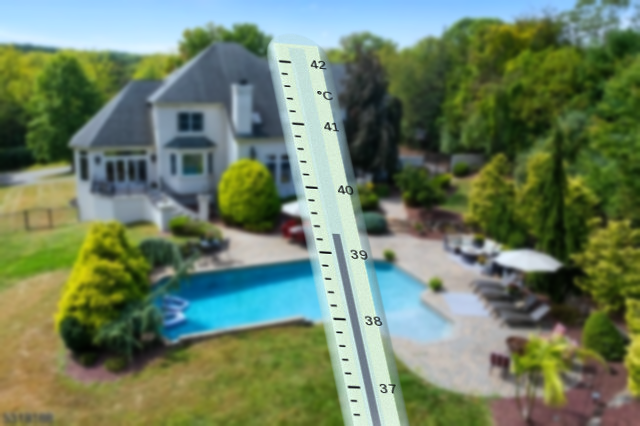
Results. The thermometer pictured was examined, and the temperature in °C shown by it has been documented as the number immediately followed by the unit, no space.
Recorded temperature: 39.3°C
